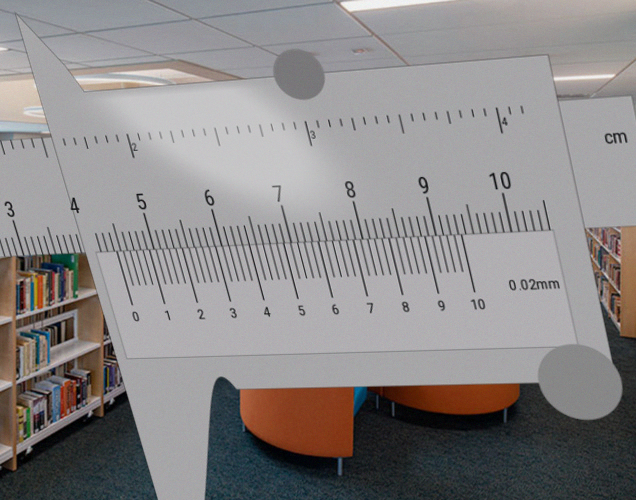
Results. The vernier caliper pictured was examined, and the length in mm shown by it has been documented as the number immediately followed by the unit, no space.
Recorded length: 44.4mm
